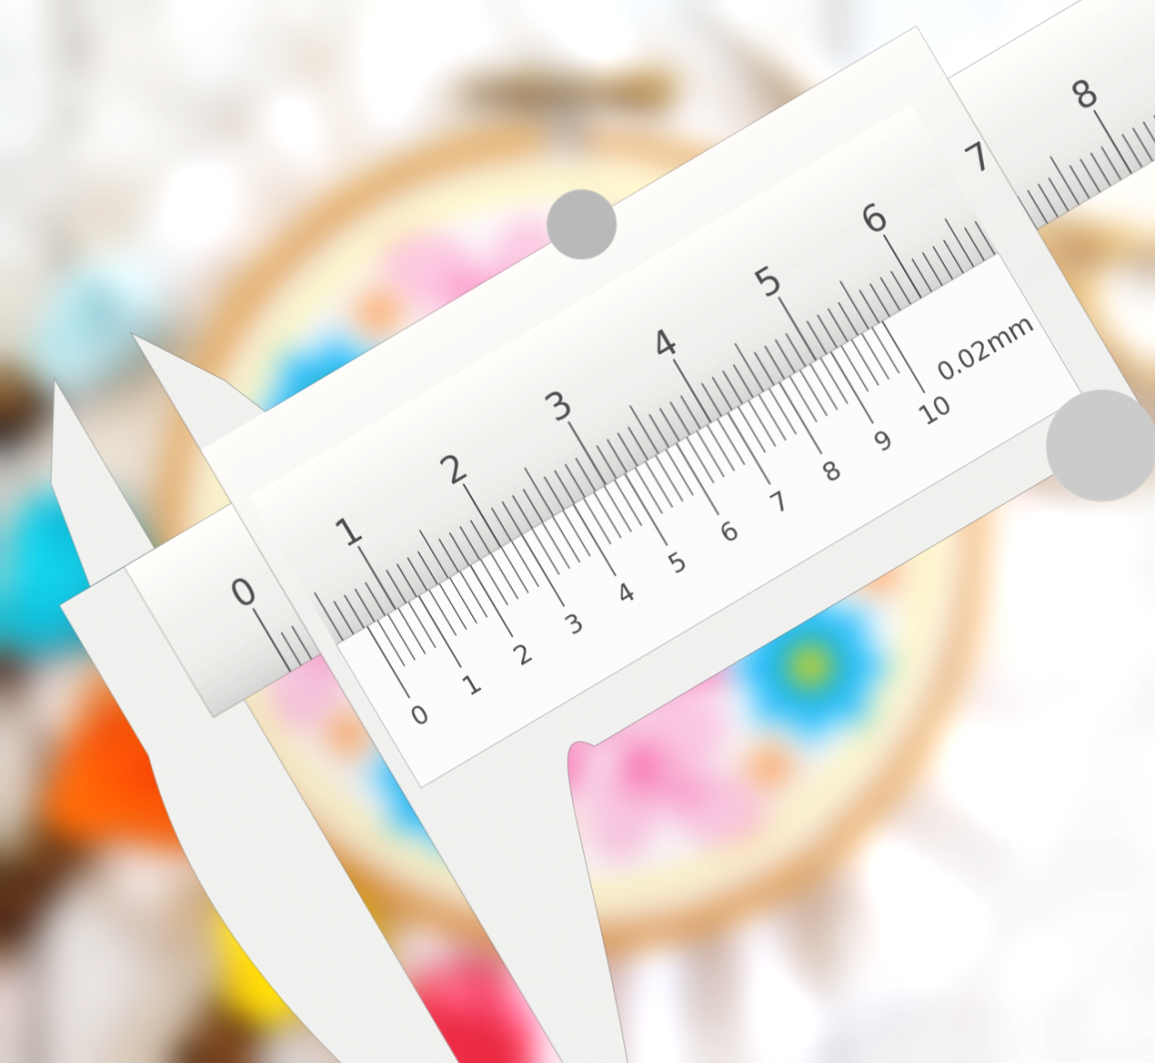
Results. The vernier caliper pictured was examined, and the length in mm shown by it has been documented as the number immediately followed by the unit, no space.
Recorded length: 7.3mm
